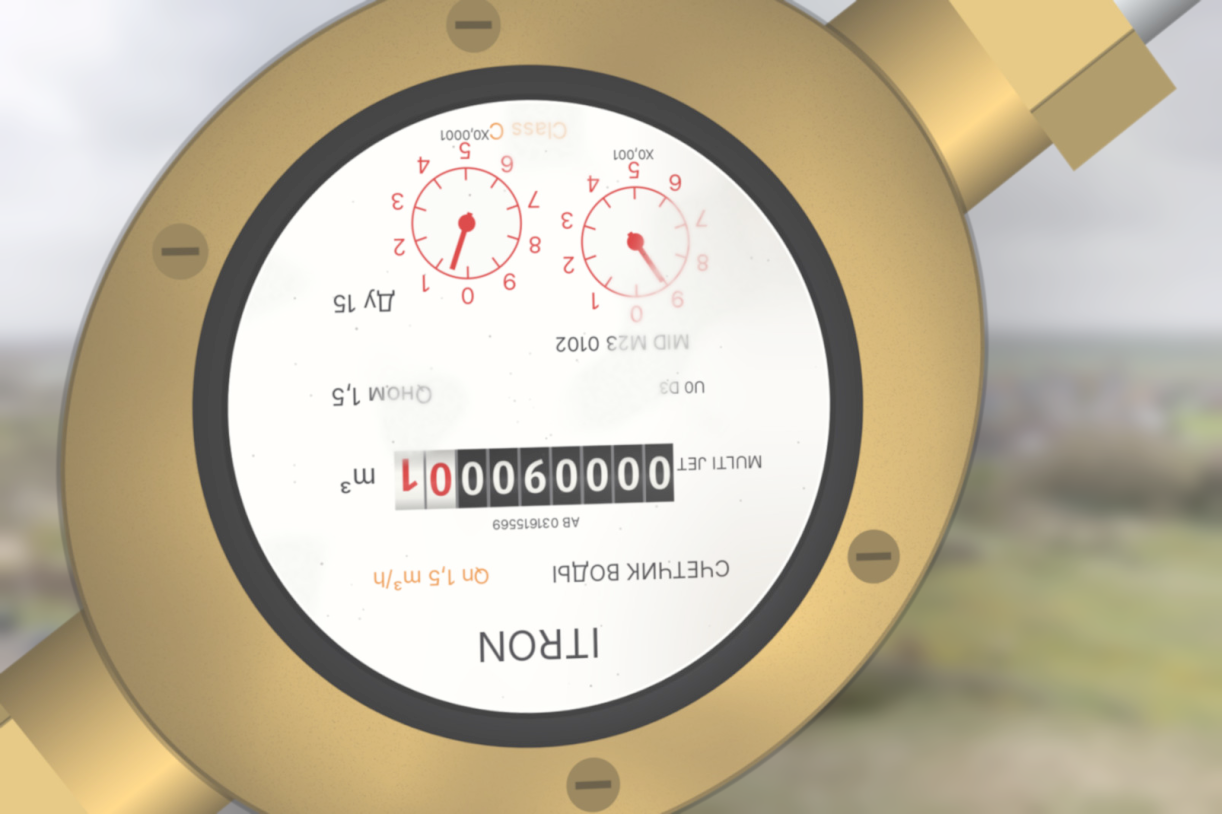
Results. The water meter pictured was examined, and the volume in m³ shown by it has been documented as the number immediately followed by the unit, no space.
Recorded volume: 900.0090m³
